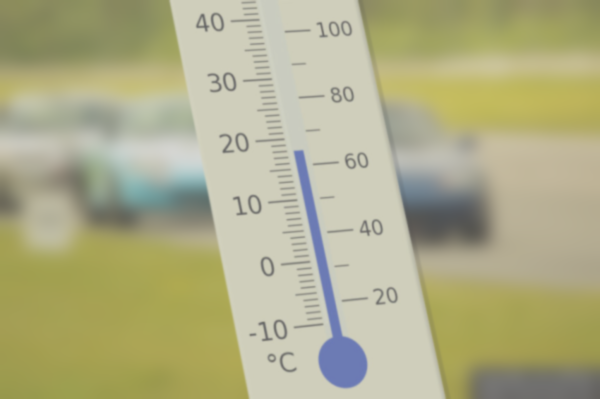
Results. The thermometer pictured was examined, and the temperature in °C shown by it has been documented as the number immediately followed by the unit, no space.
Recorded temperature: 18°C
